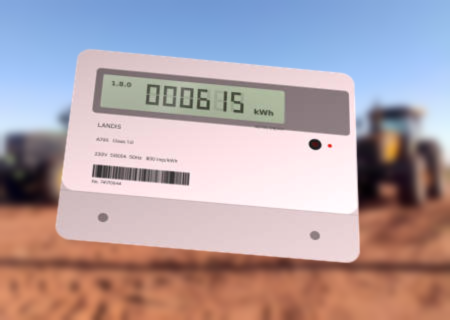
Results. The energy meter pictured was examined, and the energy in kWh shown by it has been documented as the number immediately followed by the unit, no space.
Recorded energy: 615kWh
